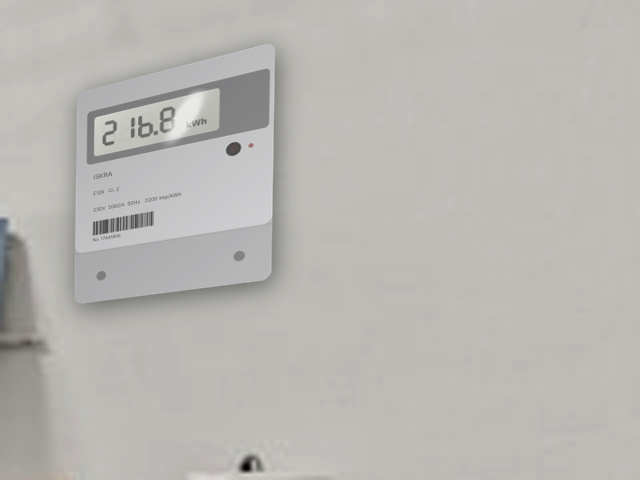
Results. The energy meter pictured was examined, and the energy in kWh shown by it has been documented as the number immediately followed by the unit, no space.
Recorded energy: 216.8kWh
